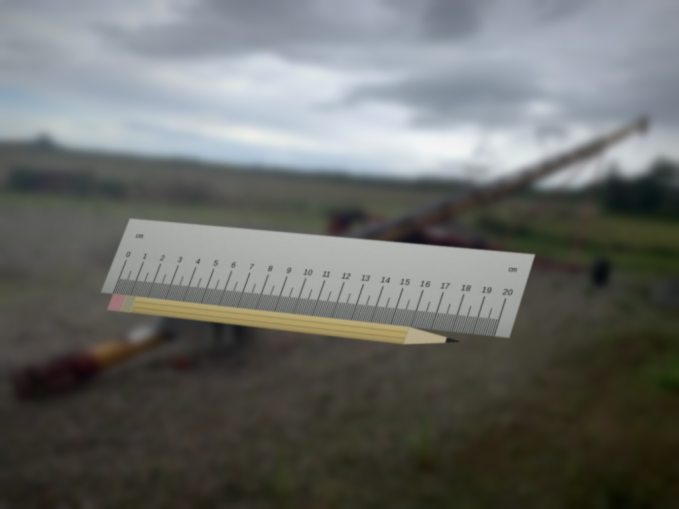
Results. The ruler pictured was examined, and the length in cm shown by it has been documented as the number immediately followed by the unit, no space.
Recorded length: 18.5cm
